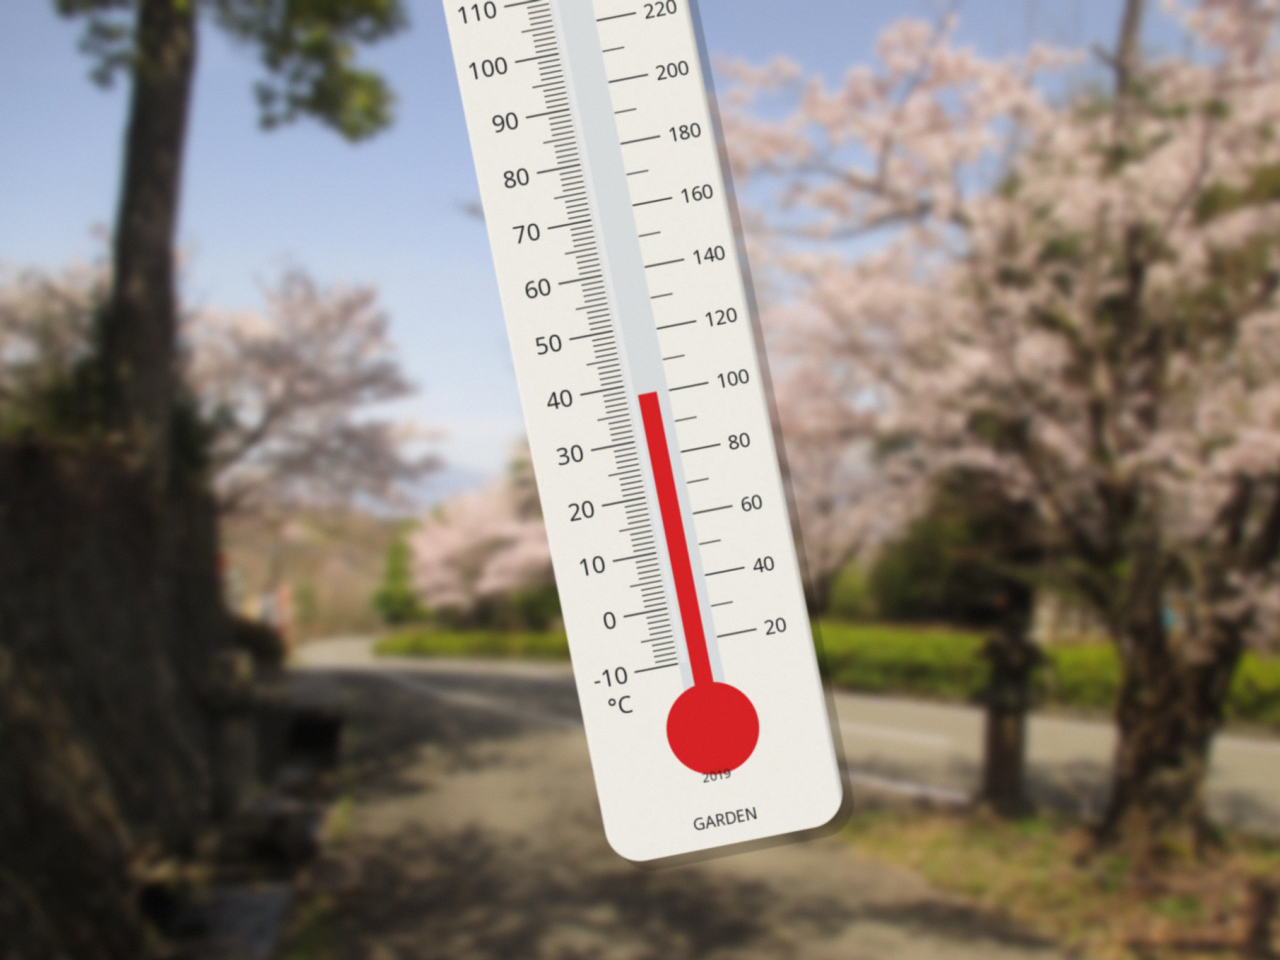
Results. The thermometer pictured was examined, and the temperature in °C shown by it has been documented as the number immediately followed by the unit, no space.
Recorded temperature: 38°C
